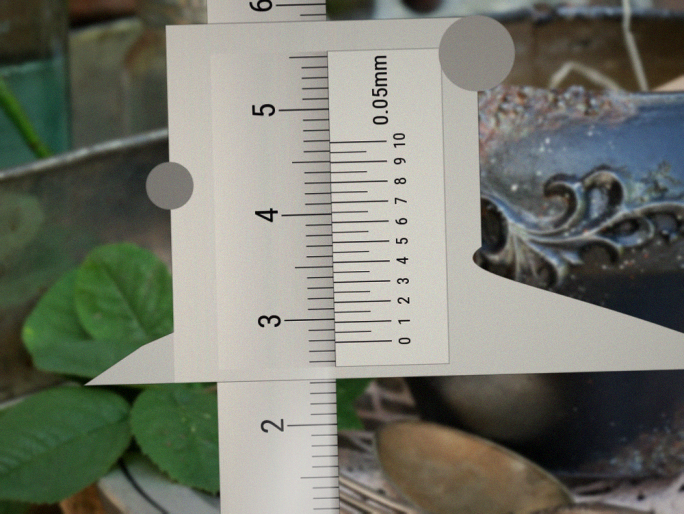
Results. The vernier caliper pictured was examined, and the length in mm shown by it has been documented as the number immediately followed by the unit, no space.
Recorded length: 27.8mm
